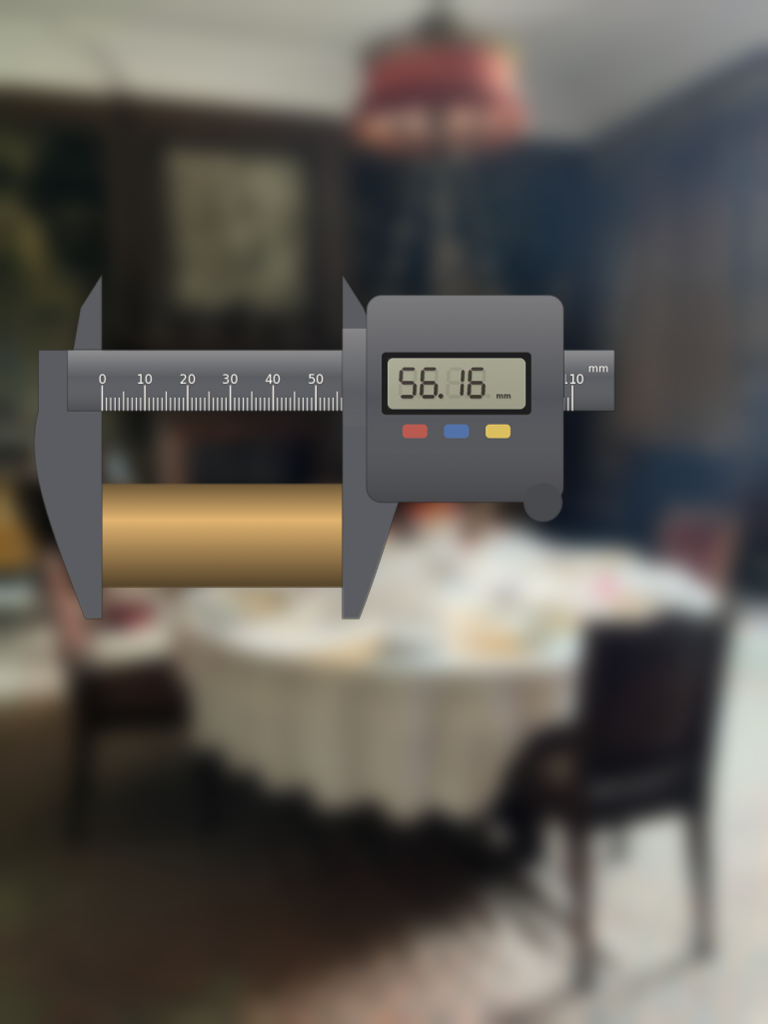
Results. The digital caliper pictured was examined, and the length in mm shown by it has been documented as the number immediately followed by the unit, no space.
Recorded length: 56.16mm
